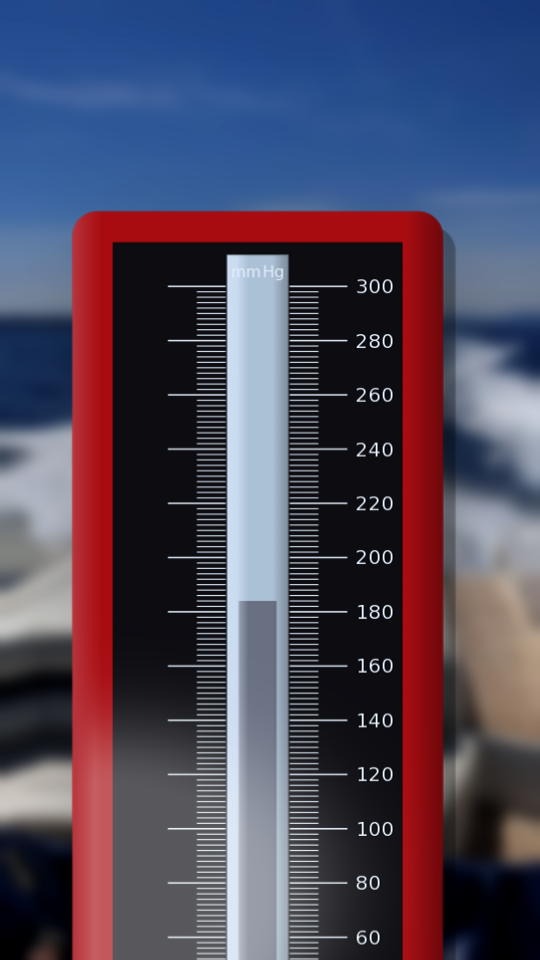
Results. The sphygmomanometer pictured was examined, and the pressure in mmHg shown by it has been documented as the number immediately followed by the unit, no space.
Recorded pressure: 184mmHg
